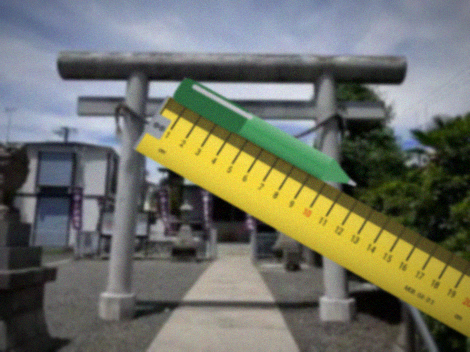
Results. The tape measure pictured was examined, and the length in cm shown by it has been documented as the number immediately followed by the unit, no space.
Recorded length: 11.5cm
